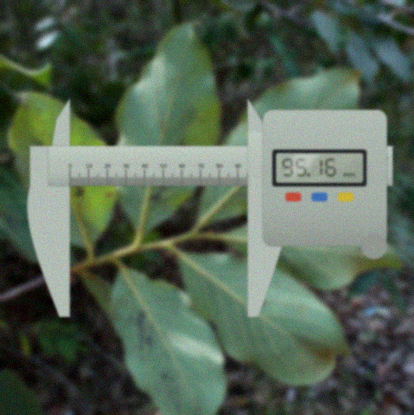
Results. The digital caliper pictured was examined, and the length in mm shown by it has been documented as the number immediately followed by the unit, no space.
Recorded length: 95.16mm
